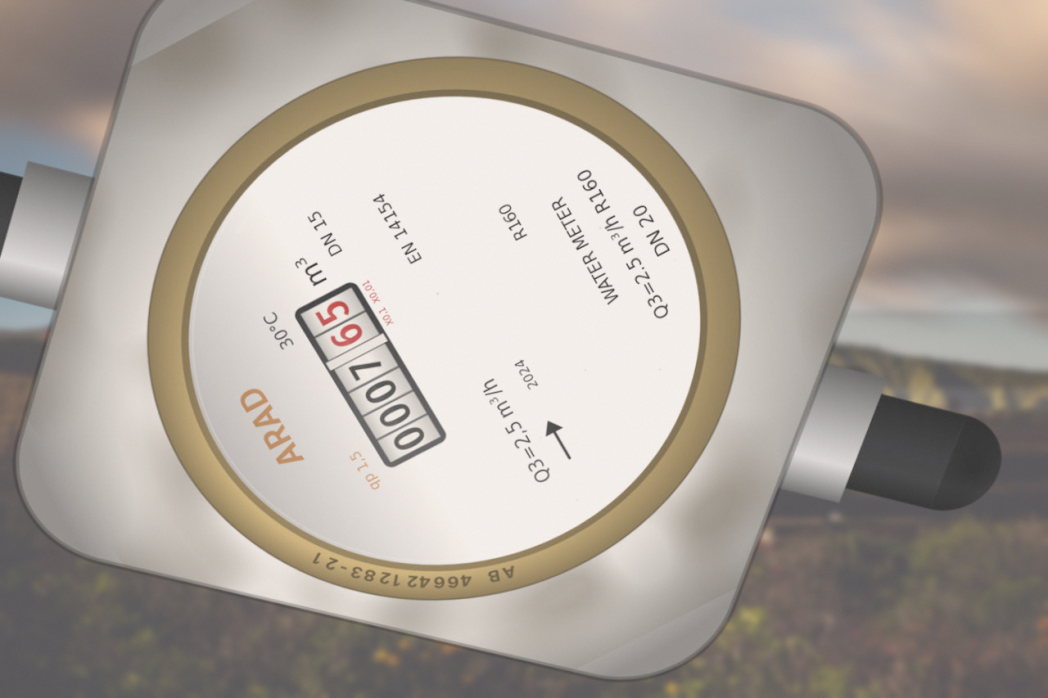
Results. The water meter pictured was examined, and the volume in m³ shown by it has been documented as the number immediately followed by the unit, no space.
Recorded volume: 7.65m³
